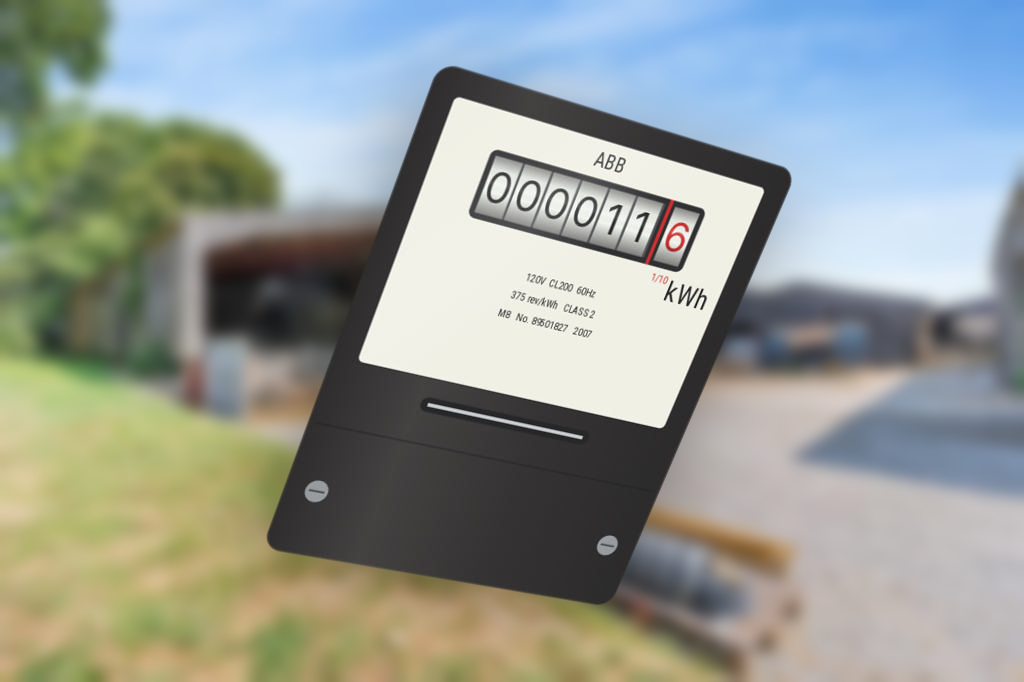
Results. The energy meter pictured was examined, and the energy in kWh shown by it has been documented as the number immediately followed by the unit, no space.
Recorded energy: 11.6kWh
